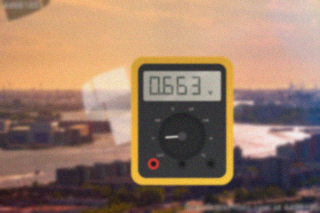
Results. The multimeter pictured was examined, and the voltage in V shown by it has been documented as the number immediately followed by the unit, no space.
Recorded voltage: 0.663V
